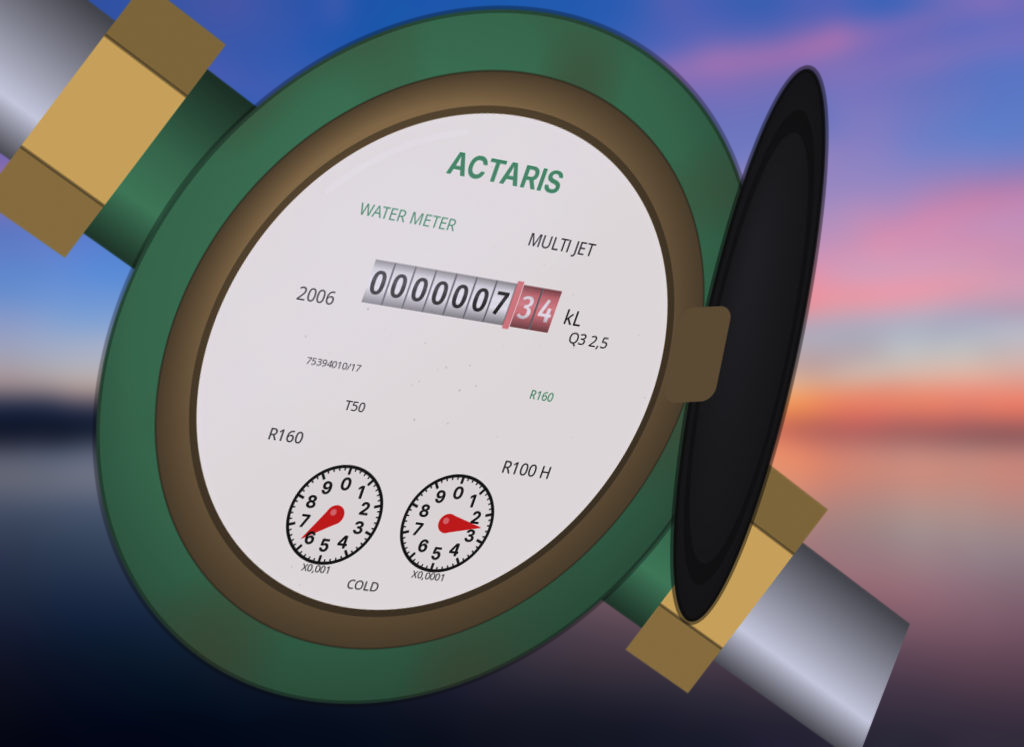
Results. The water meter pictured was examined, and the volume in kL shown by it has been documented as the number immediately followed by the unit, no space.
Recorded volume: 7.3462kL
